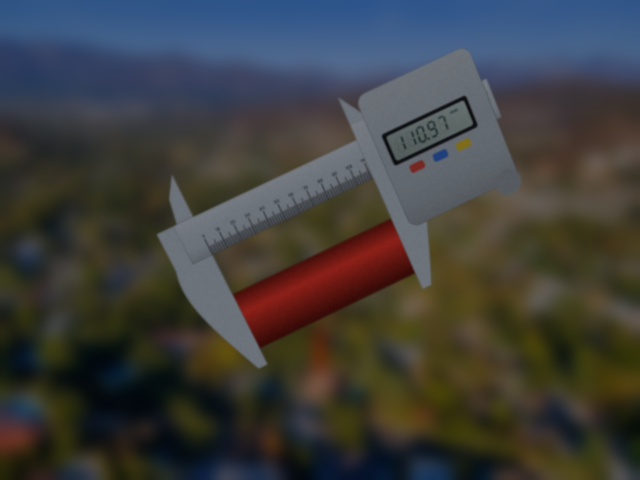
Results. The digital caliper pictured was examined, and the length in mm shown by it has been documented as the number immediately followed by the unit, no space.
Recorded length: 110.97mm
